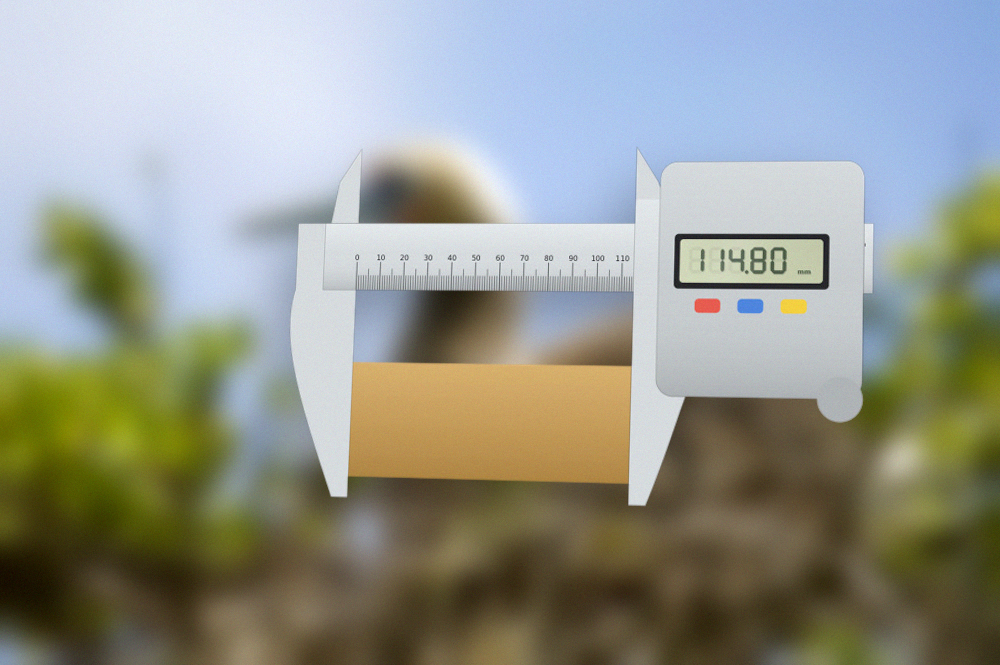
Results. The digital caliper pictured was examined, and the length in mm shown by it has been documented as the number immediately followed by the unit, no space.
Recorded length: 114.80mm
